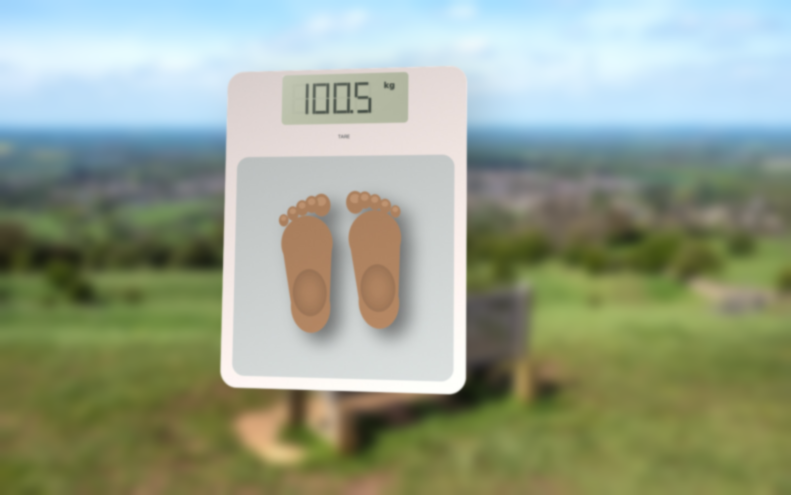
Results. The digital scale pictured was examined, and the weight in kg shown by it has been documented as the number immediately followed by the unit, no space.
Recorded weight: 100.5kg
